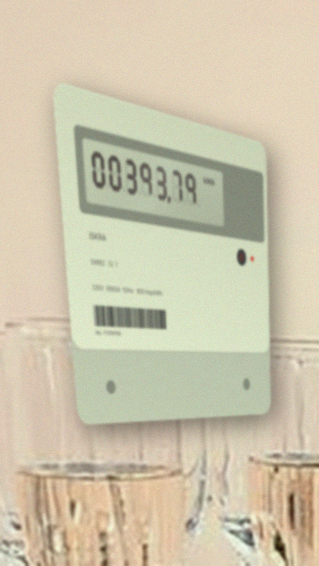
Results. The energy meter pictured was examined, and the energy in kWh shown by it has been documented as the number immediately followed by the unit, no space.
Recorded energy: 393.79kWh
